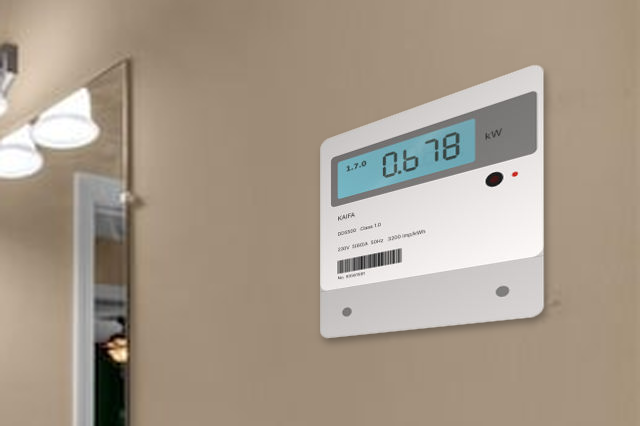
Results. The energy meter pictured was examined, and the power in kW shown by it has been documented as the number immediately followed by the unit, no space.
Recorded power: 0.678kW
